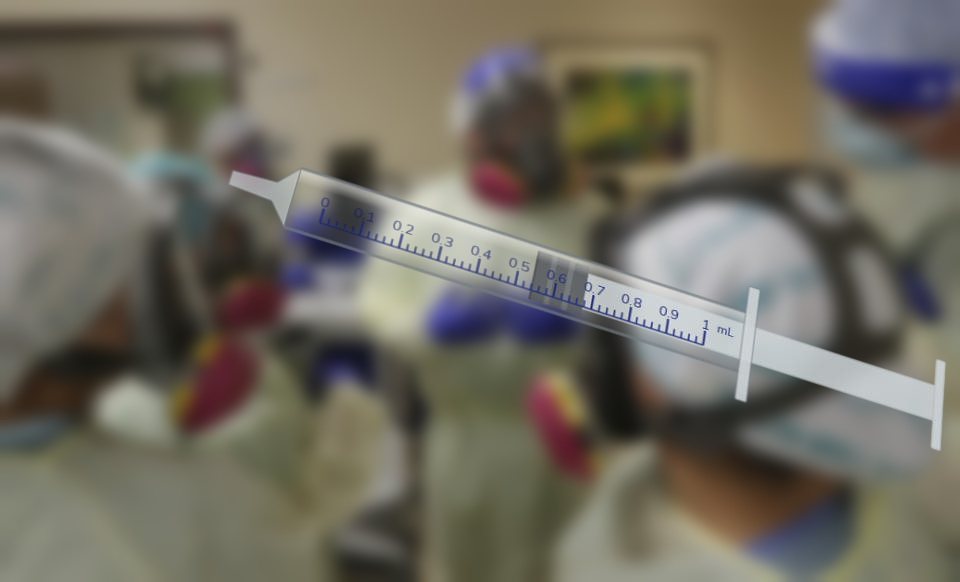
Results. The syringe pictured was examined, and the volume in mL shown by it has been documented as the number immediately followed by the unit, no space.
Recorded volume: 0.54mL
